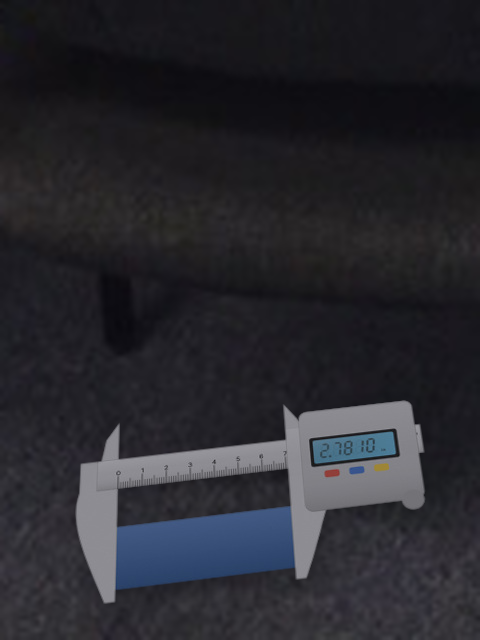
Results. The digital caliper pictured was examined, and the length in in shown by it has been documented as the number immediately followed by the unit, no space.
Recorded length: 2.7810in
